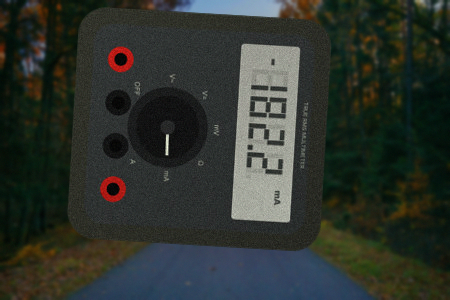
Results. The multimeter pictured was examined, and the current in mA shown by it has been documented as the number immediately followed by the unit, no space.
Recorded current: -182.2mA
